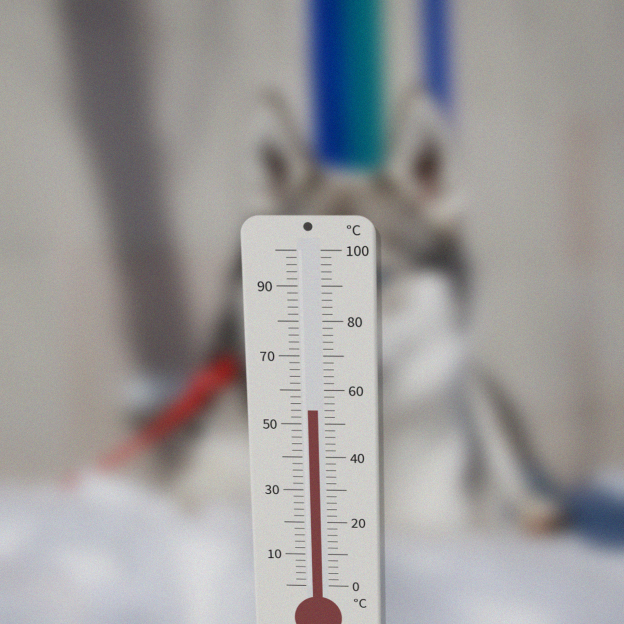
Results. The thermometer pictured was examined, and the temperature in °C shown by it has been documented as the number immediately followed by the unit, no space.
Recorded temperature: 54°C
